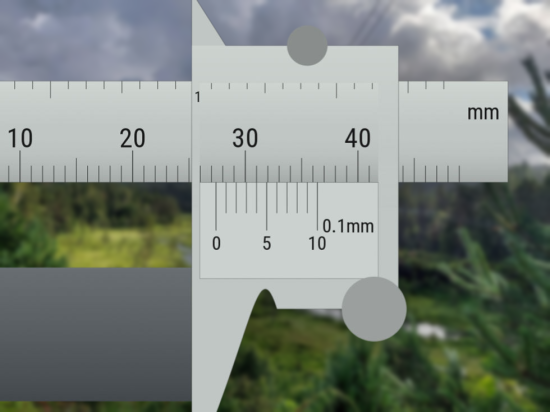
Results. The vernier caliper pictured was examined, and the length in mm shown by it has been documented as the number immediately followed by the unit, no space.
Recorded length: 27.4mm
